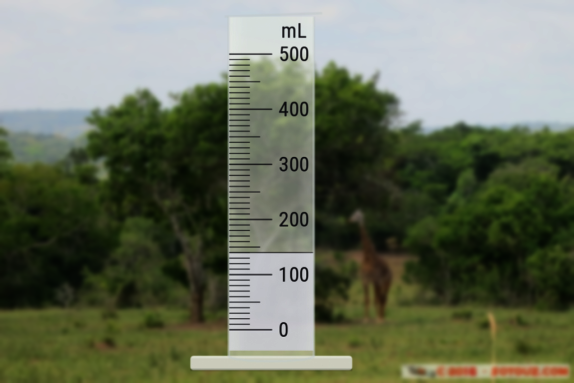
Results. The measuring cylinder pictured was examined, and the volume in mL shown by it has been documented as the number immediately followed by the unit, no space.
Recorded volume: 140mL
